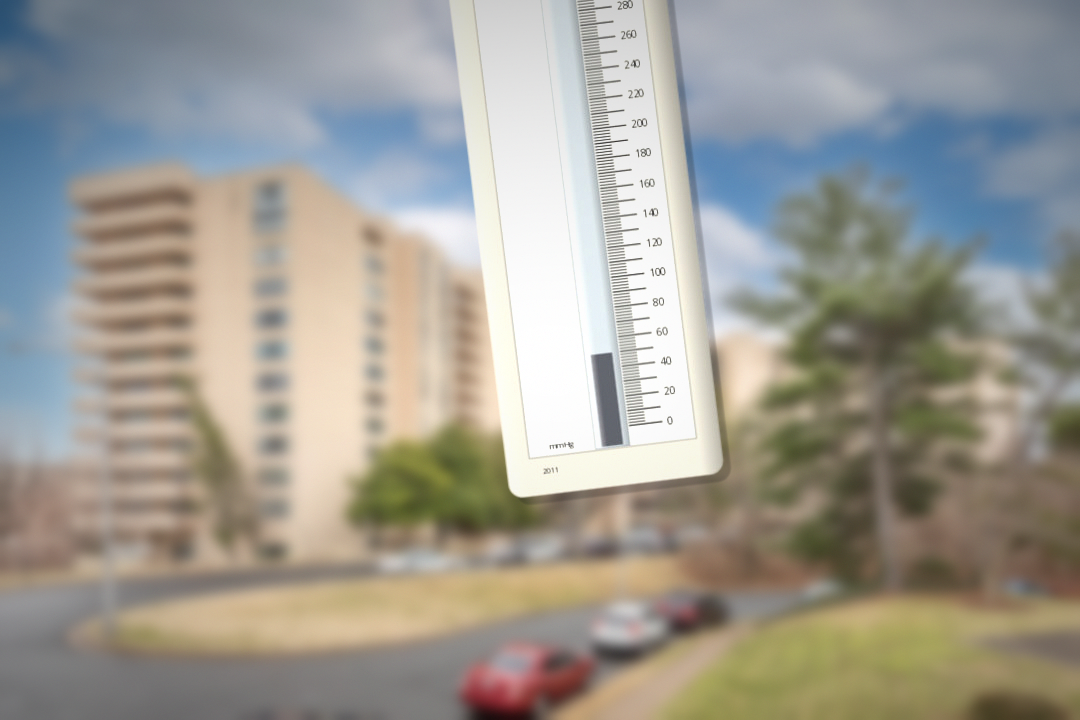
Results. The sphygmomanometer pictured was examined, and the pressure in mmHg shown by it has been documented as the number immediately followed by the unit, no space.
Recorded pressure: 50mmHg
